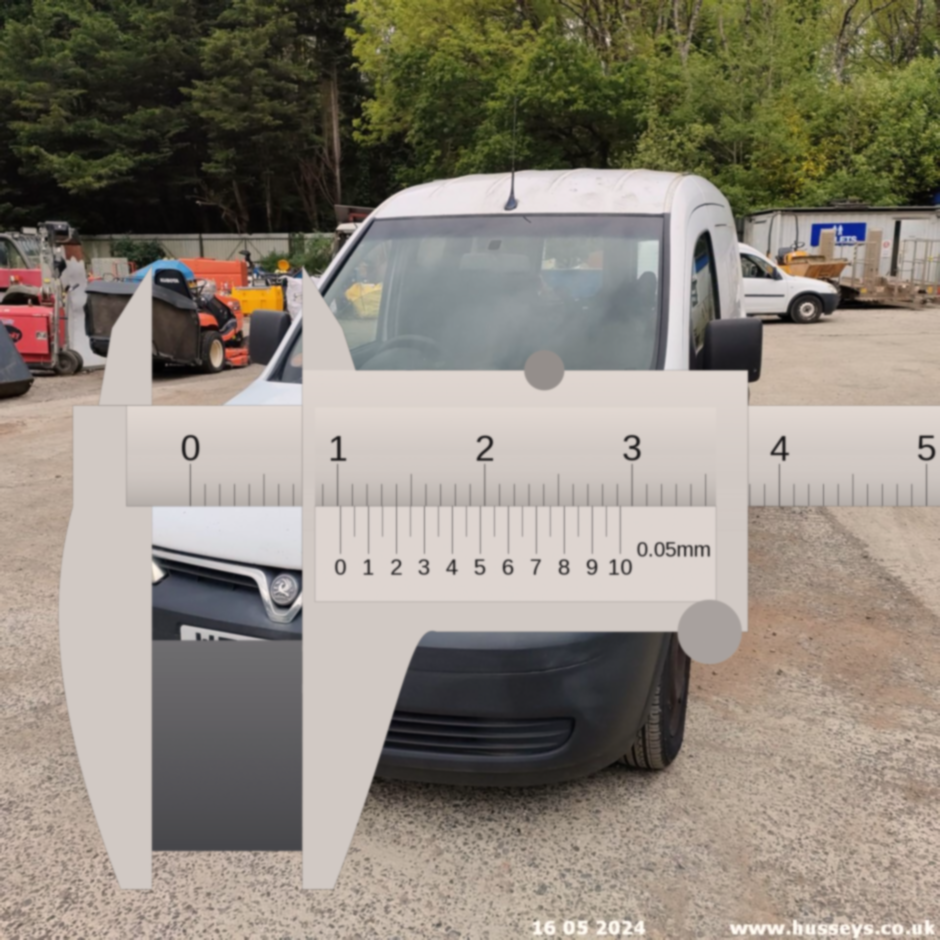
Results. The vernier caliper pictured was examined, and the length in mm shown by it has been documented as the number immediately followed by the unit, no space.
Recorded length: 10.2mm
